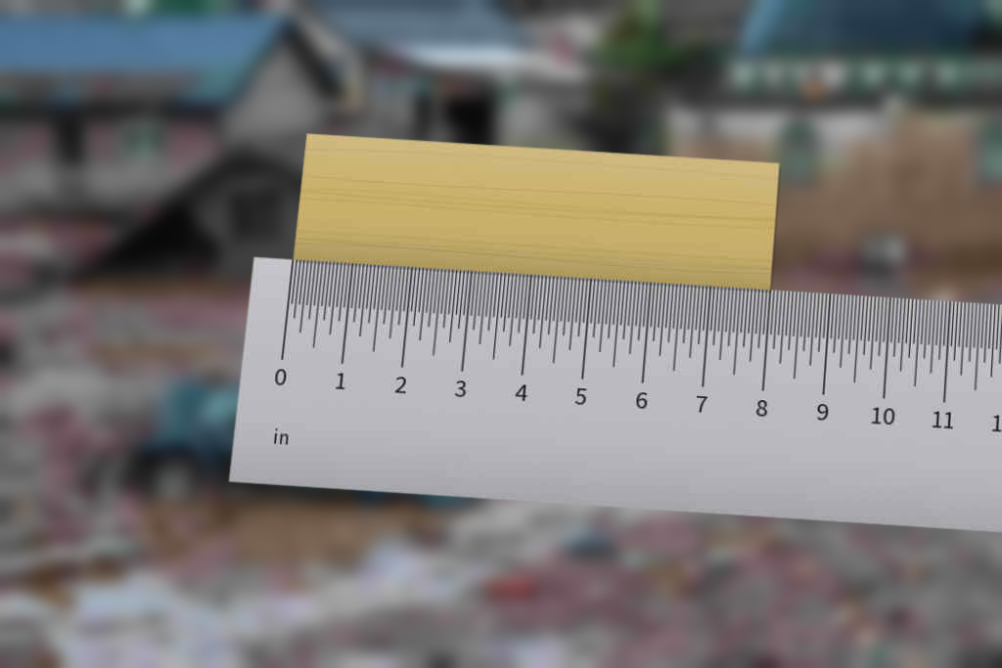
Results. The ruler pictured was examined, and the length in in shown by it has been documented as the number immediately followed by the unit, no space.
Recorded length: 8in
